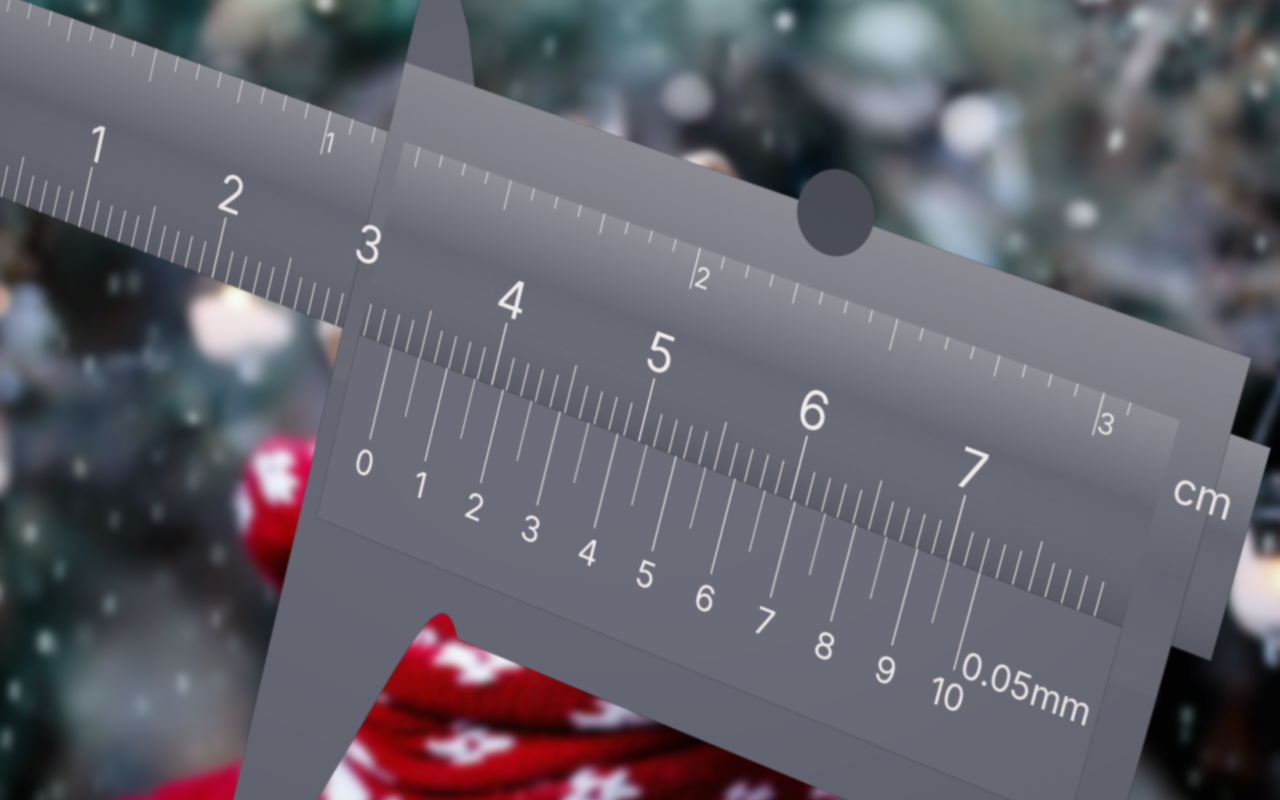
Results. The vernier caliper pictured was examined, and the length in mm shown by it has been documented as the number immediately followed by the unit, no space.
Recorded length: 33.0mm
